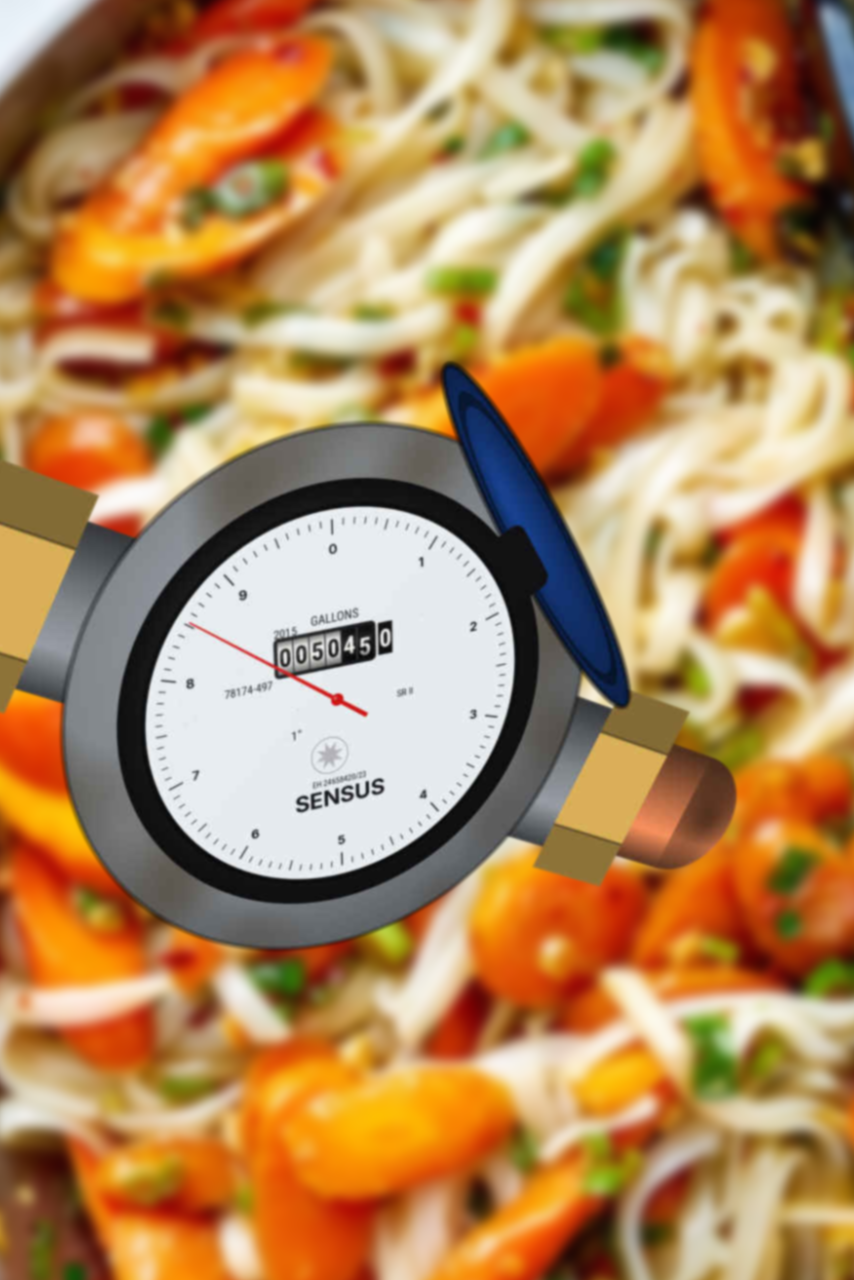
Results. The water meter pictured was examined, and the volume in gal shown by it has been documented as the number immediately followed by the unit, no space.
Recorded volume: 50448.5gal
